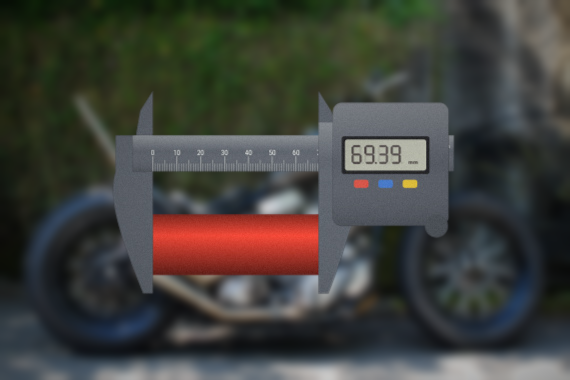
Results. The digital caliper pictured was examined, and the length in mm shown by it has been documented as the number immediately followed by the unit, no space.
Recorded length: 69.39mm
